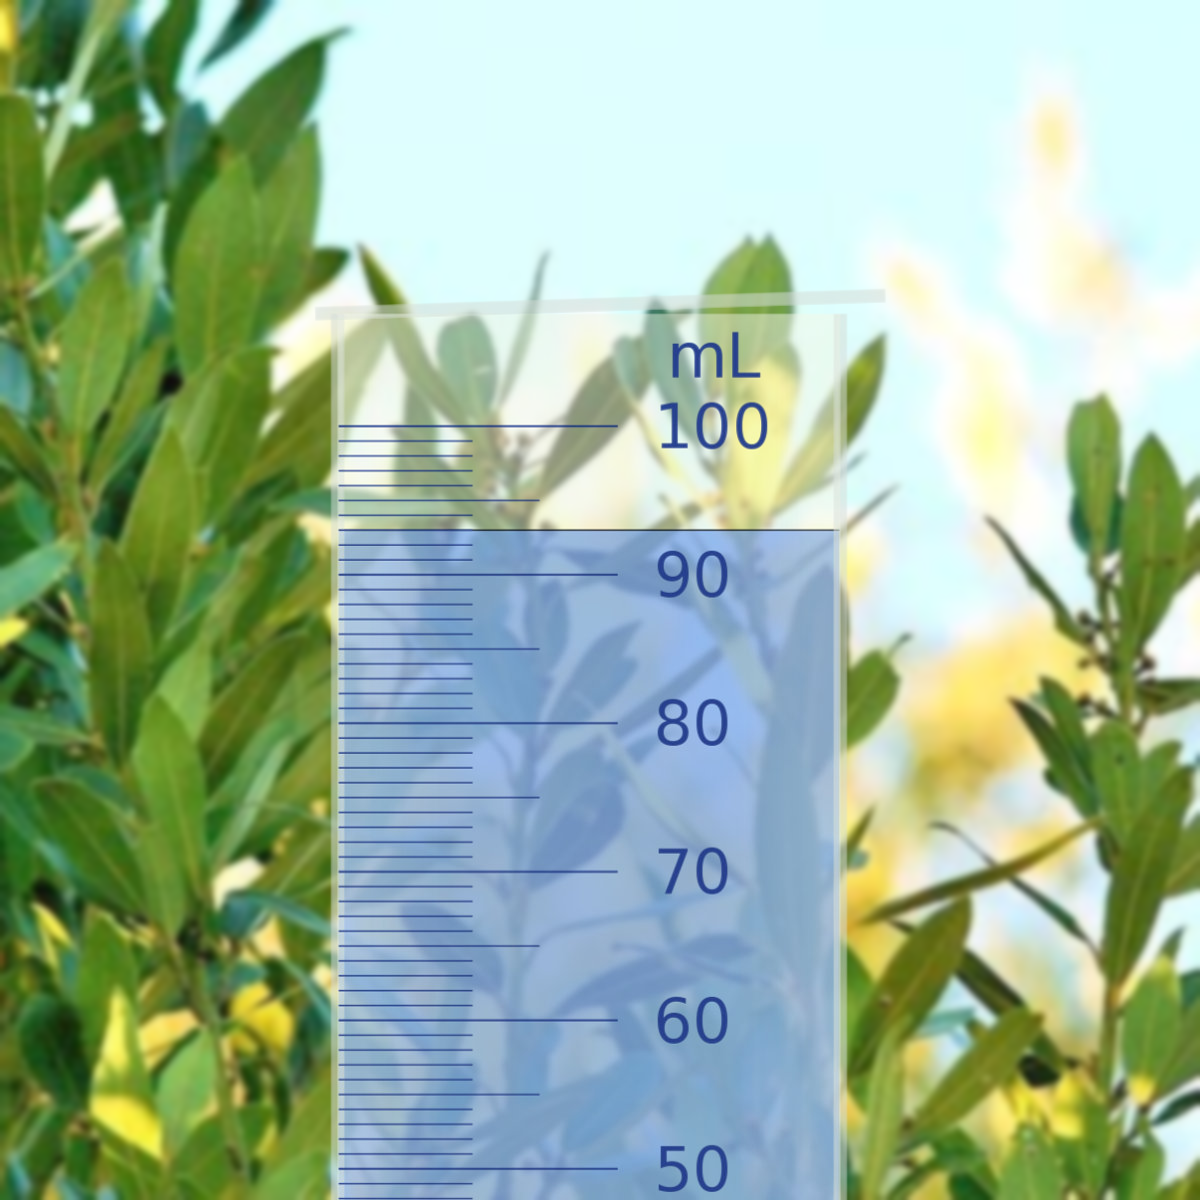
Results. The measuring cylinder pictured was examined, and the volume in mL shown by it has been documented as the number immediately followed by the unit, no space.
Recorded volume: 93mL
